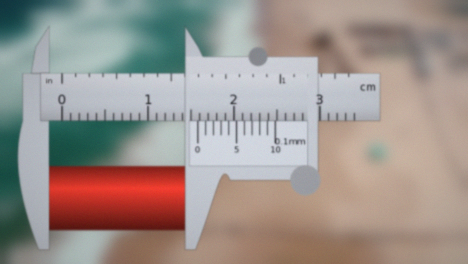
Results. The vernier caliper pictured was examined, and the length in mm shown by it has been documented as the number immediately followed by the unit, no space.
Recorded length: 15.8mm
